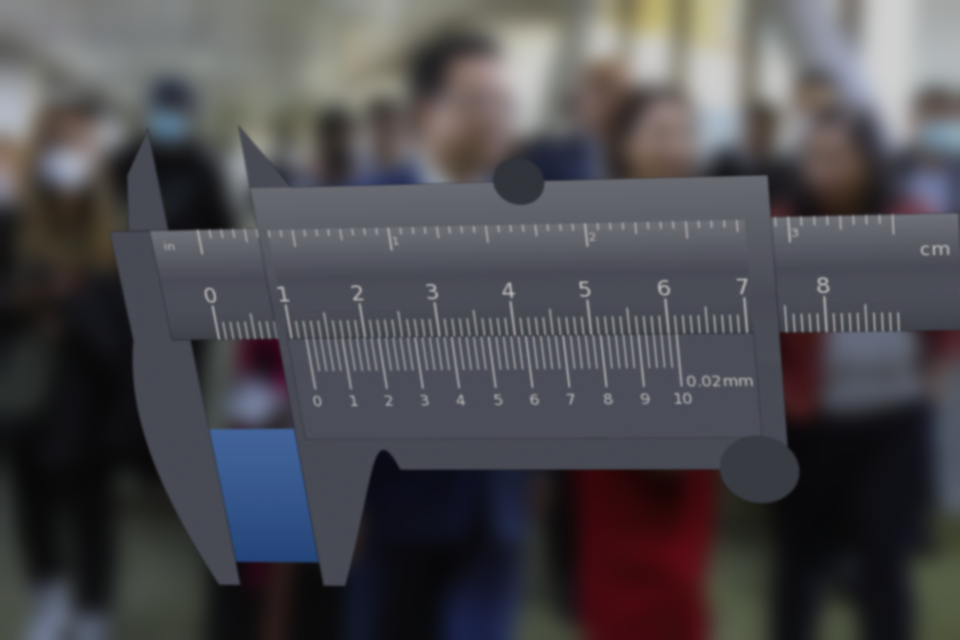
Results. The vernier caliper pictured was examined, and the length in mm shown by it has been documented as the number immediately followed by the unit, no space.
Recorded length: 12.0mm
